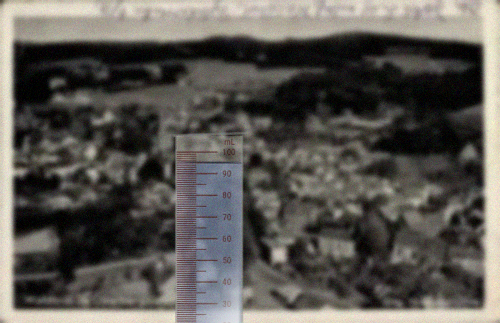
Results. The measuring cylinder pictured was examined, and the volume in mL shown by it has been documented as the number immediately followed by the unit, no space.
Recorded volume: 95mL
